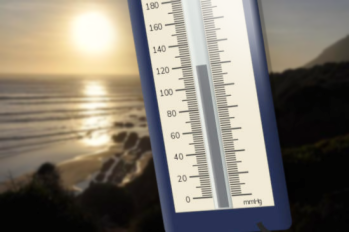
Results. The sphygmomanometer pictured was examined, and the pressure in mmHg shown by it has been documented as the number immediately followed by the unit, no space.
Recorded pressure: 120mmHg
